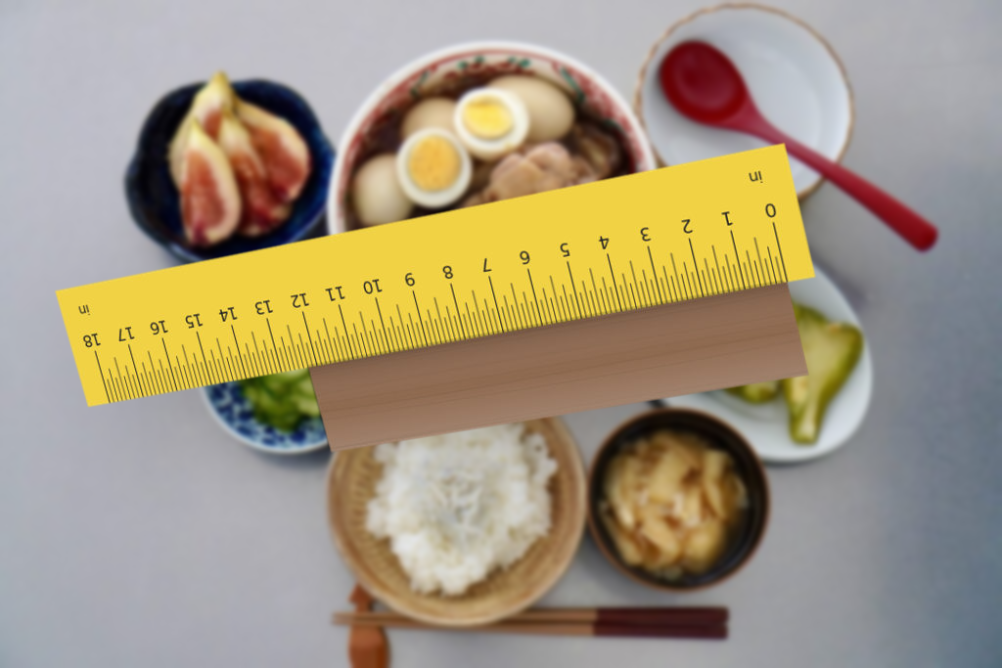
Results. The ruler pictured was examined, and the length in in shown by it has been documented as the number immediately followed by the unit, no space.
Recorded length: 12.25in
